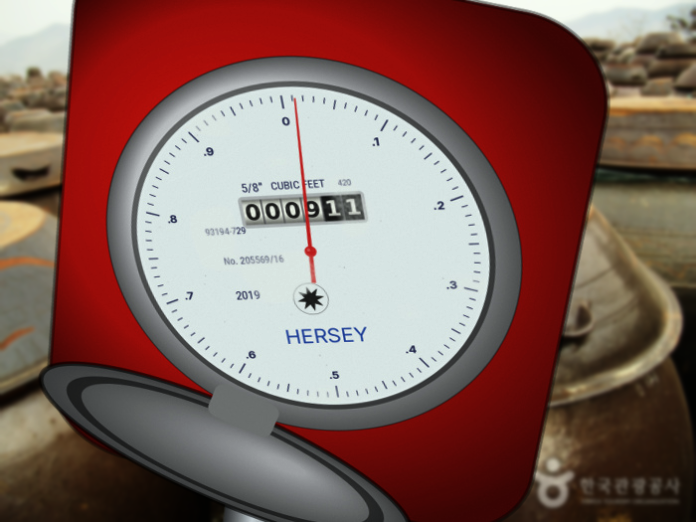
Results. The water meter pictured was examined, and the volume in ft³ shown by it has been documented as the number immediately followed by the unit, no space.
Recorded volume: 911.01ft³
